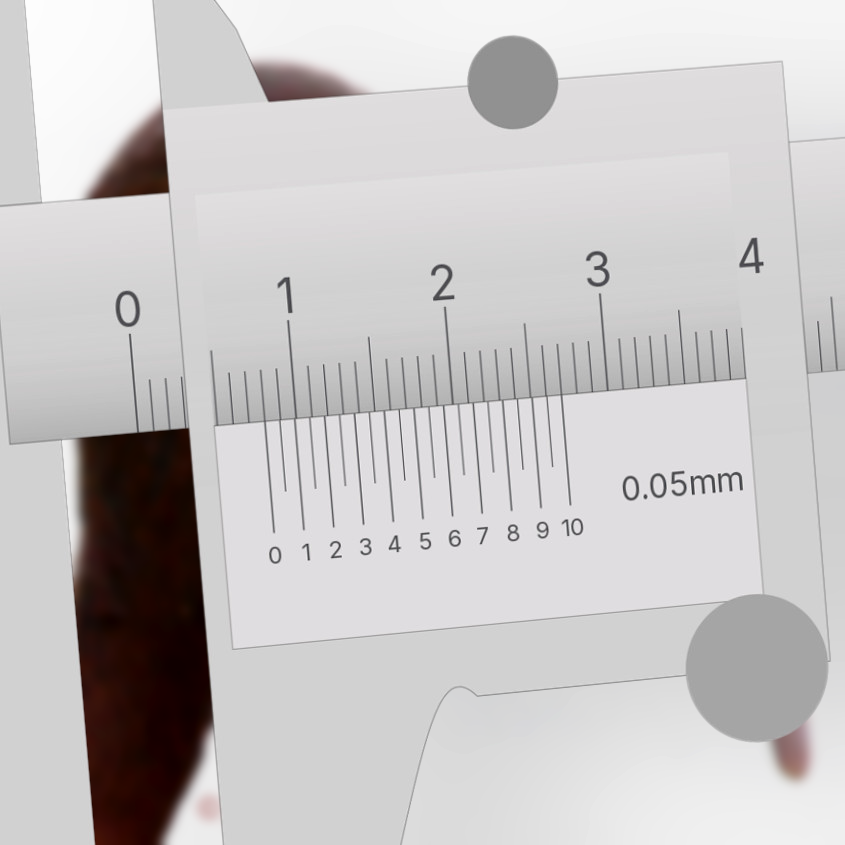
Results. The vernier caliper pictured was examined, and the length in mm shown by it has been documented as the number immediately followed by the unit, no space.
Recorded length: 8.0mm
